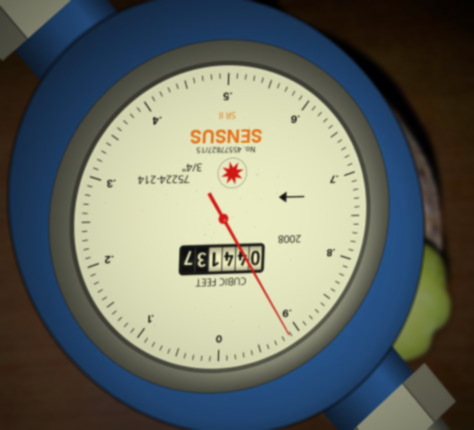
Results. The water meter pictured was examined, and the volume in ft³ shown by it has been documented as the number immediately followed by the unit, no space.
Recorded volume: 44136.91ft³
